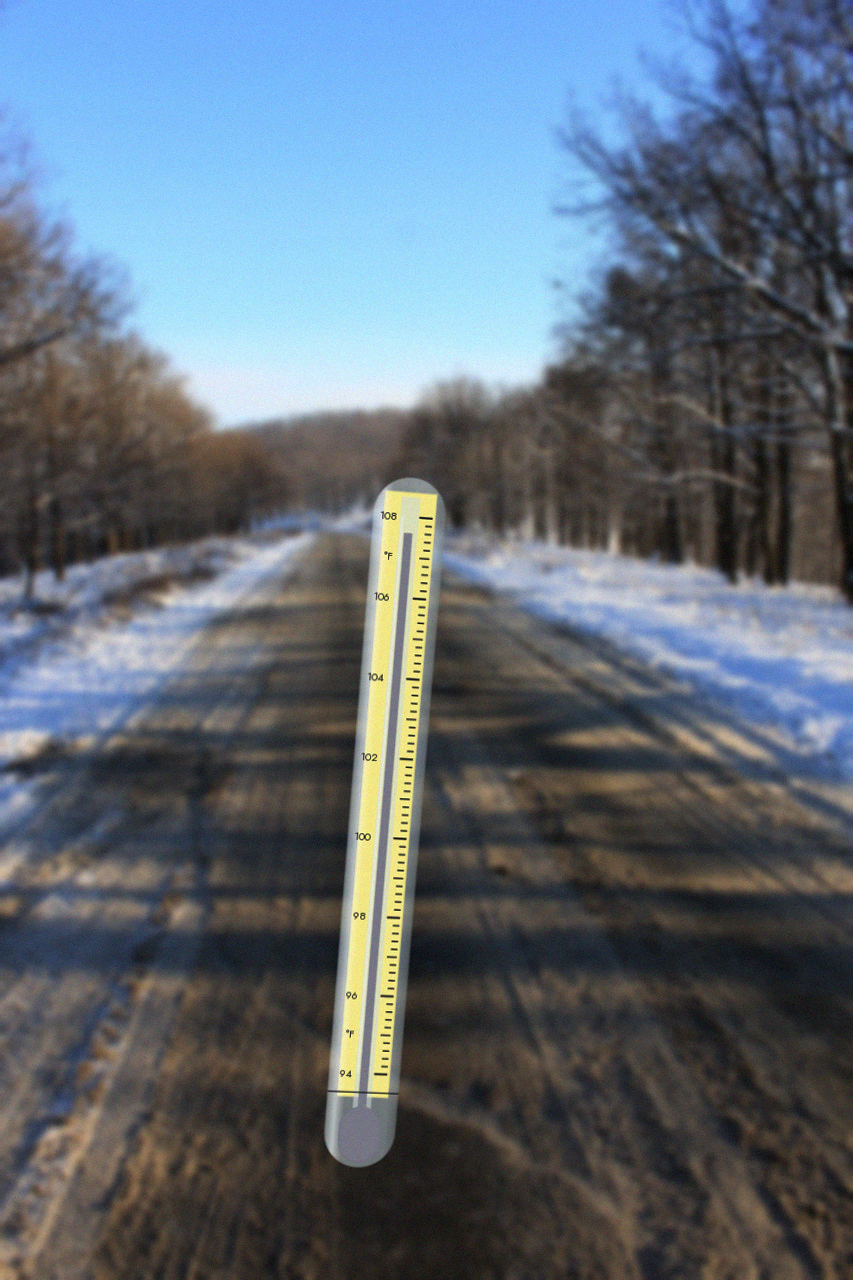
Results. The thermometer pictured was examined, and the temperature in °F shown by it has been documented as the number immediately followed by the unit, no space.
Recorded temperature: 107.6°F
